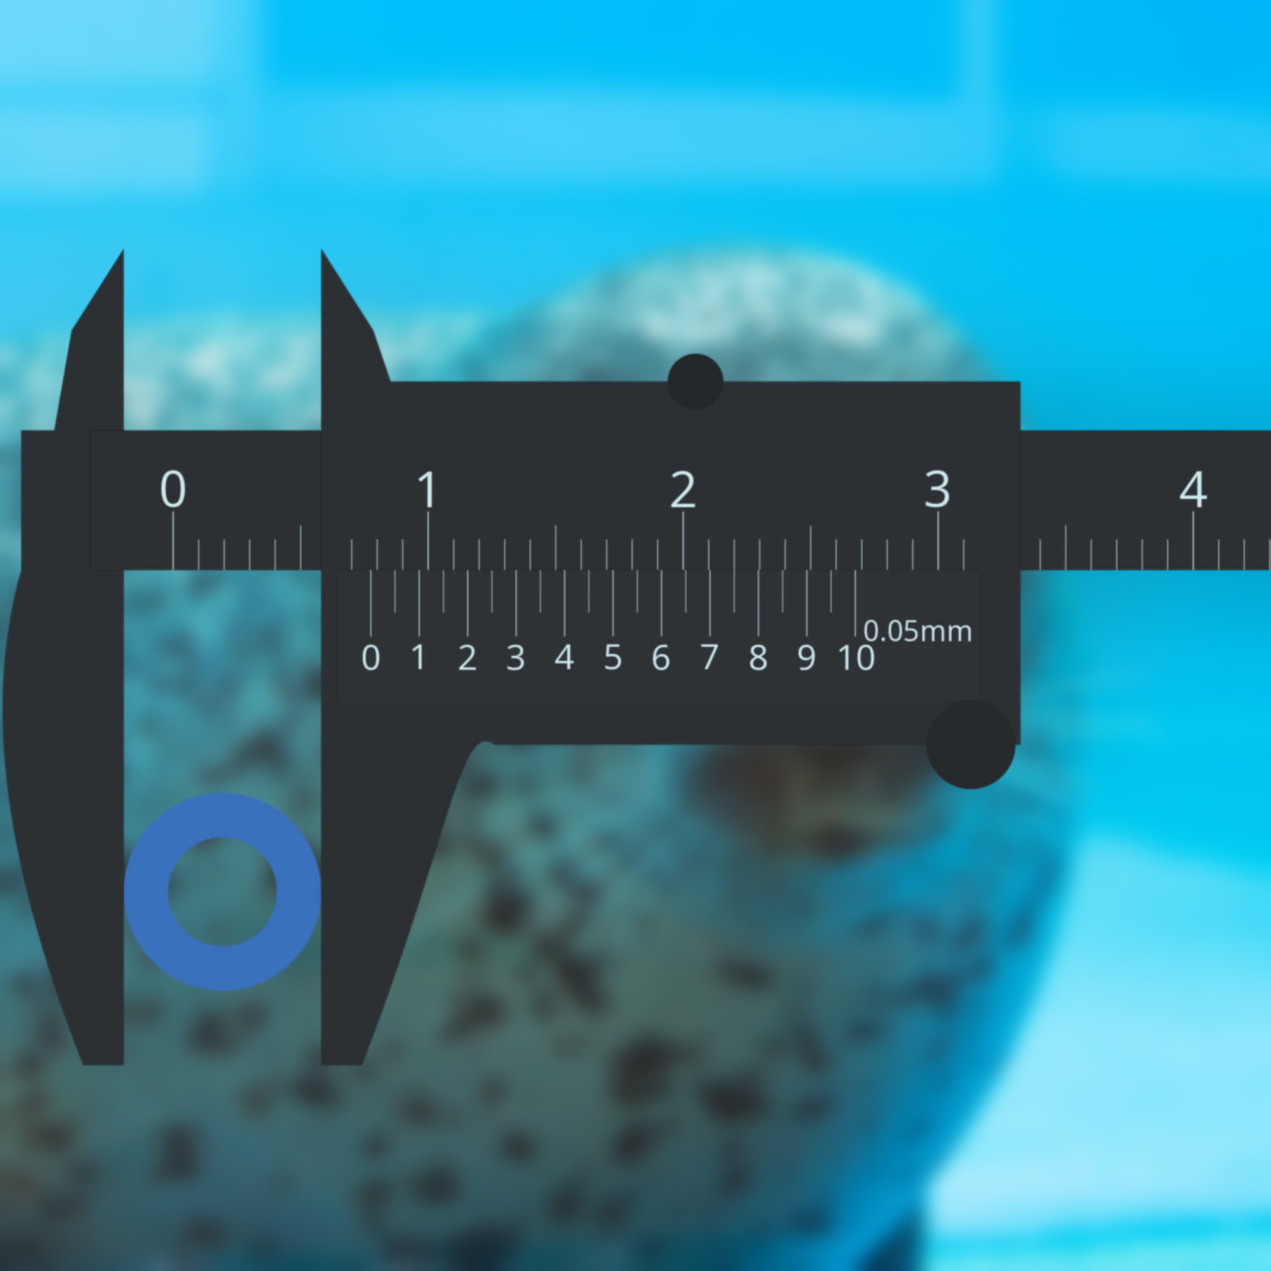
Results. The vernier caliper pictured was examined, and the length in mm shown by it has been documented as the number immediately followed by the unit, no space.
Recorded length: 7.75mm
